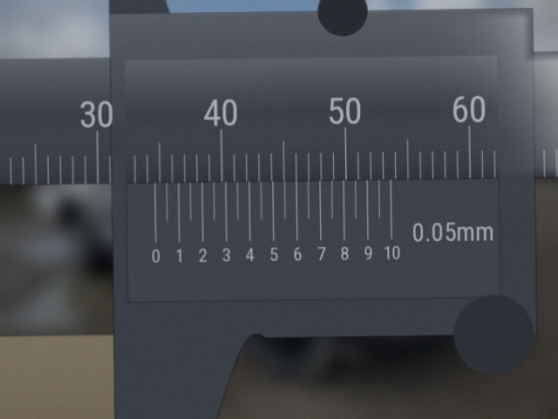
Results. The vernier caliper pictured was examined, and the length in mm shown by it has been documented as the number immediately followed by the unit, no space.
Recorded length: 34.6mm
